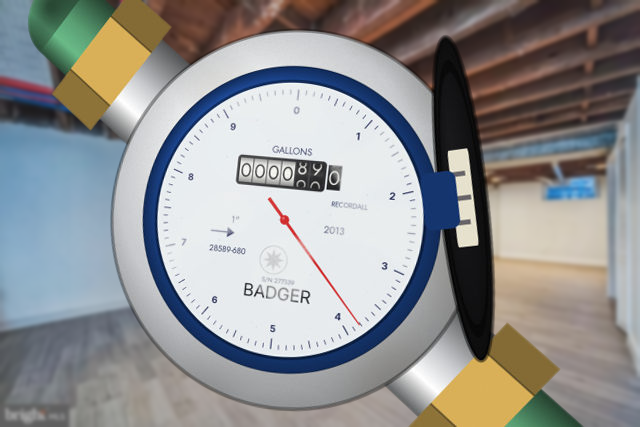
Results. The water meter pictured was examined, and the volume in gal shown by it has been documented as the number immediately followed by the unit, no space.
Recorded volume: 893.8gal
